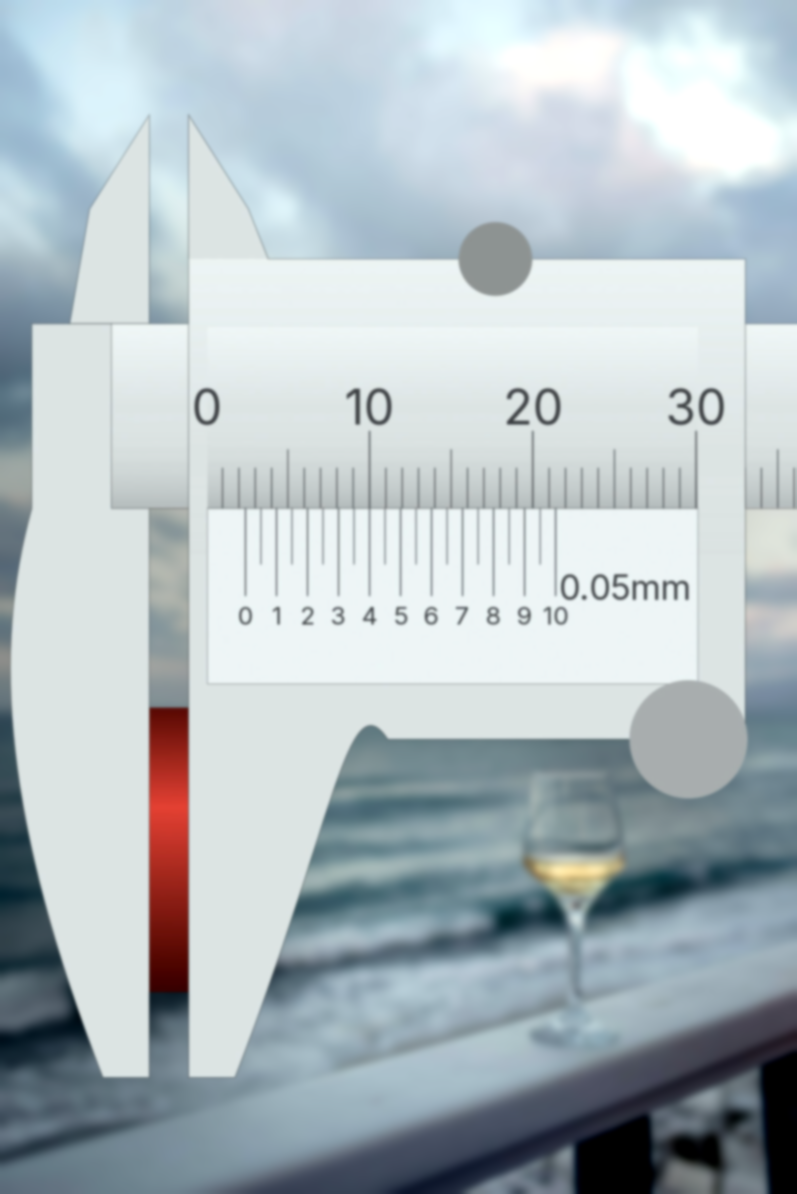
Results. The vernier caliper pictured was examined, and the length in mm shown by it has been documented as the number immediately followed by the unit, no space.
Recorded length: 2.4mm
